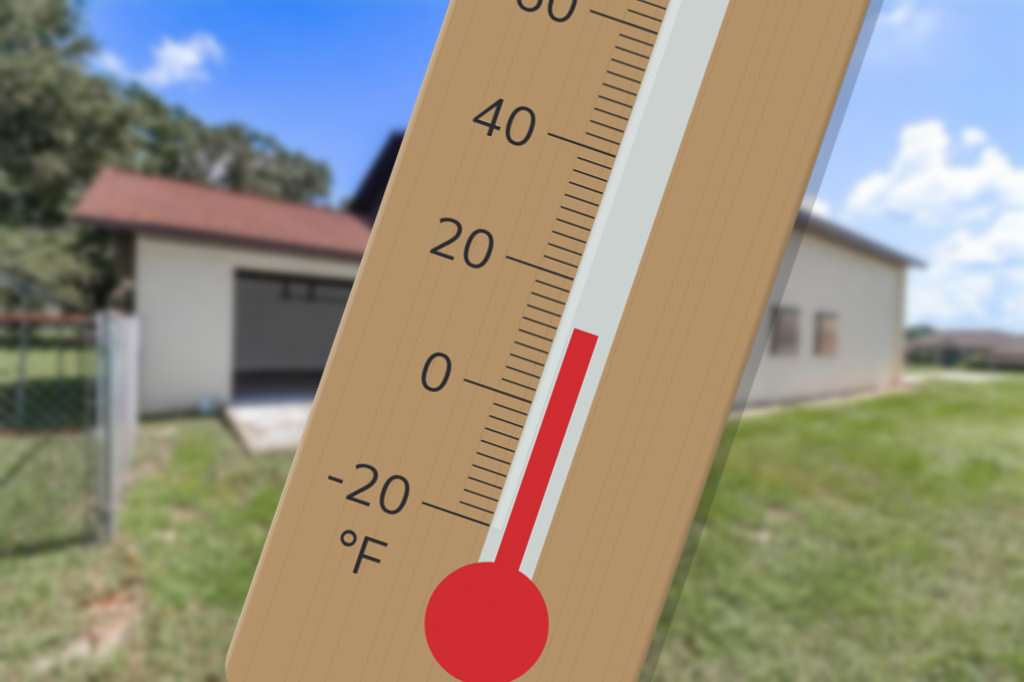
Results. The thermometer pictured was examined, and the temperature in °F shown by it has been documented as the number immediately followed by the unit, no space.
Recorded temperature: 13°F
